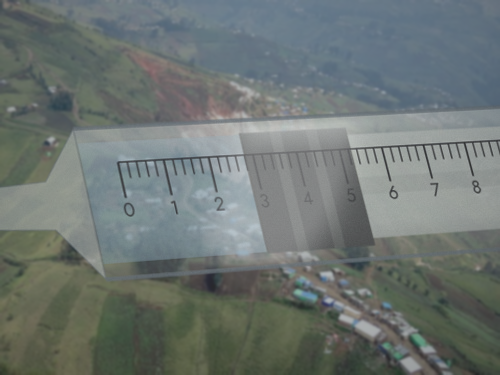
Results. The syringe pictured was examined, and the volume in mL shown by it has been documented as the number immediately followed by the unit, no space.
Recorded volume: 2.8mL
